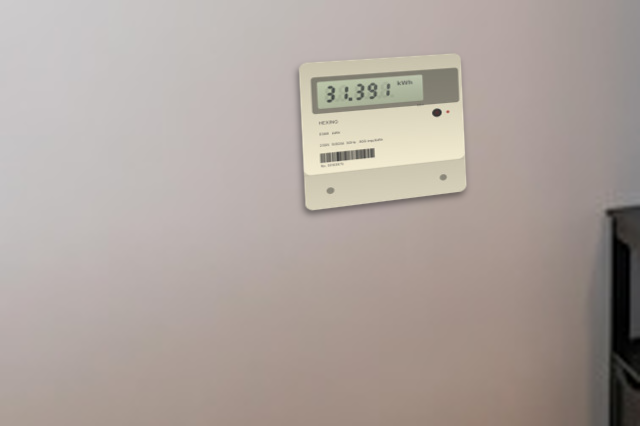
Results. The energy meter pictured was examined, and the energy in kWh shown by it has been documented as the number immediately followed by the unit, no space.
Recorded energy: 31.391kWh
